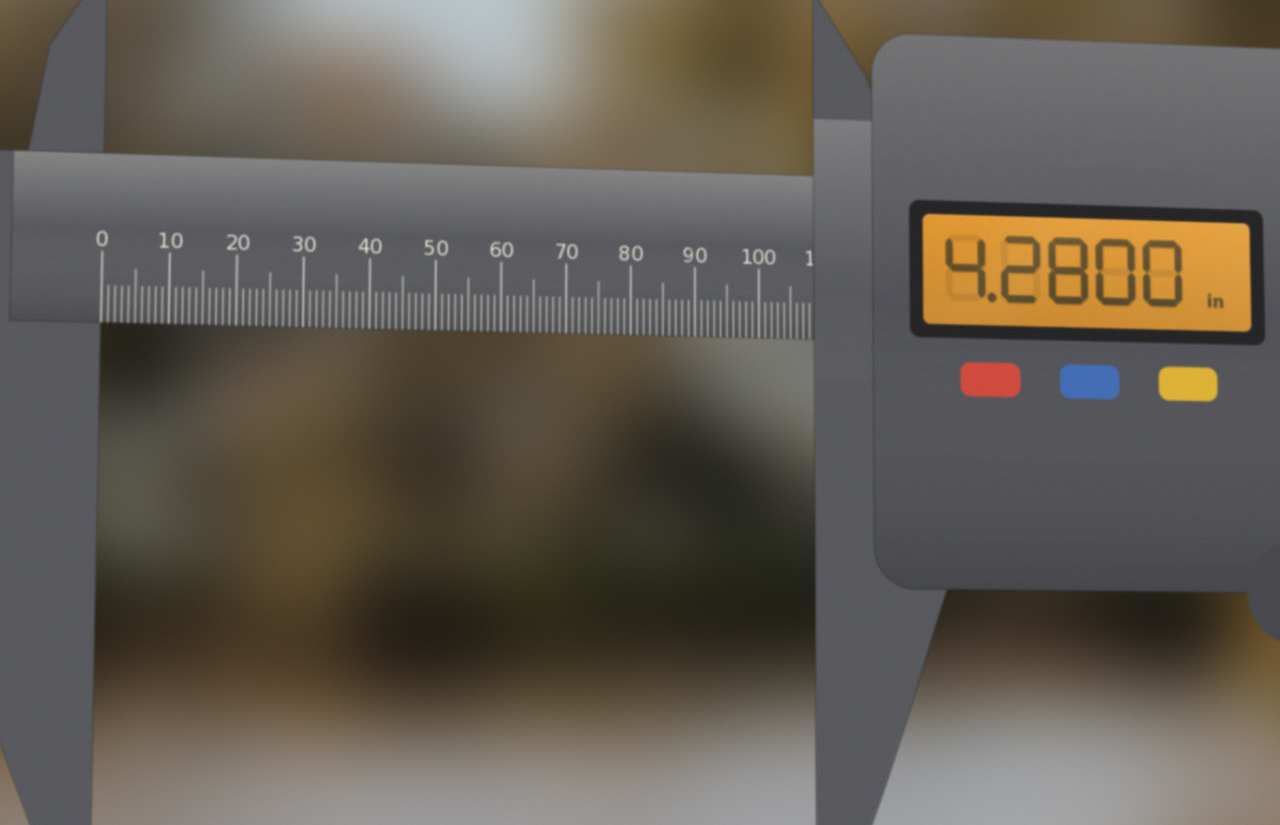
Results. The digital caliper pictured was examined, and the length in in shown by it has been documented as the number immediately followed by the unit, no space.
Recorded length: 4.2800in
